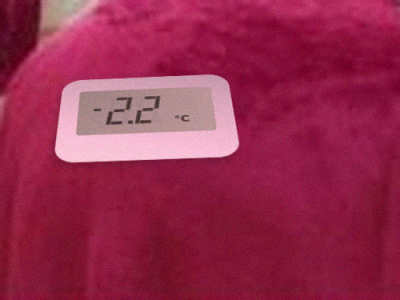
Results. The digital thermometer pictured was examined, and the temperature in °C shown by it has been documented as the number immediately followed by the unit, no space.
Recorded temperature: -2.2°C
